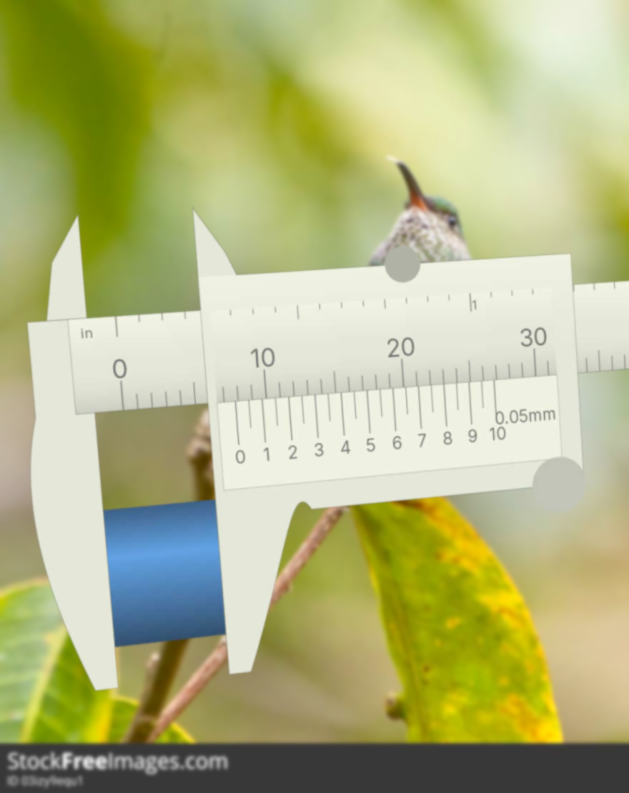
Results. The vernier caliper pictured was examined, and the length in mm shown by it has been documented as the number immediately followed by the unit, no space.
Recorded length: 7.8mm
